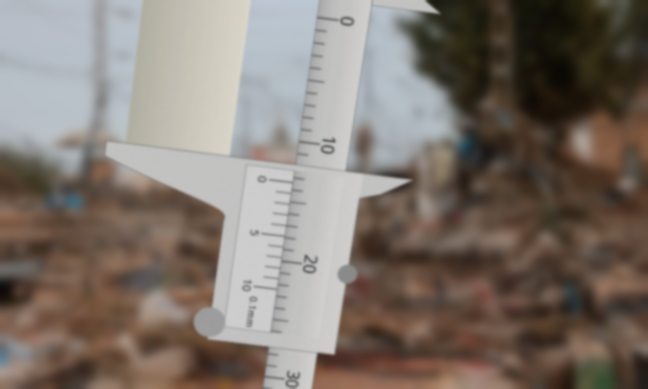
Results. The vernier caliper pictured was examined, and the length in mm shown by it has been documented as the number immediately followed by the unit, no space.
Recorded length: 13.4mm
